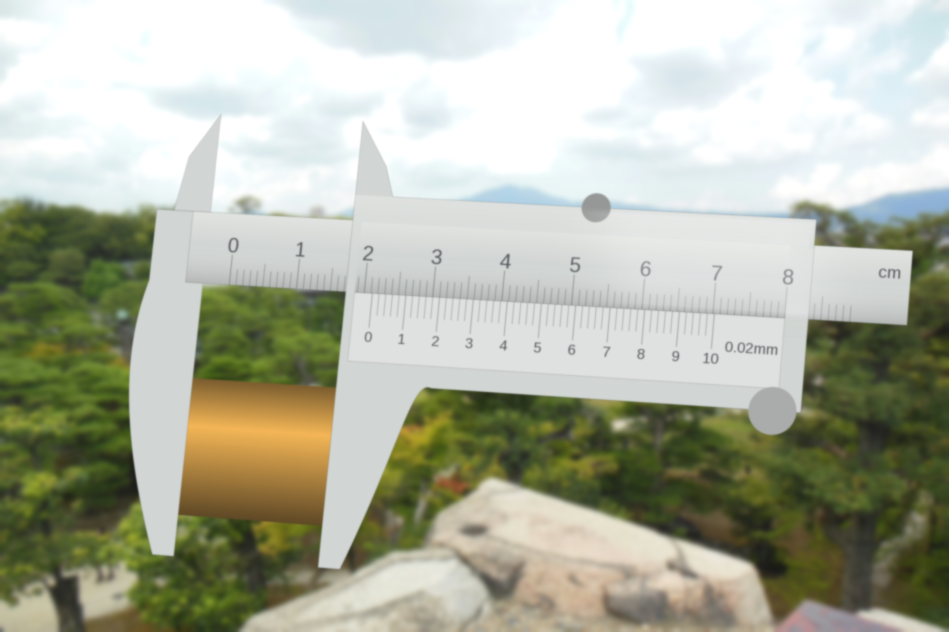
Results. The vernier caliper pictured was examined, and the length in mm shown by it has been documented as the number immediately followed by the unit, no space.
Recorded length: 21.2mm
